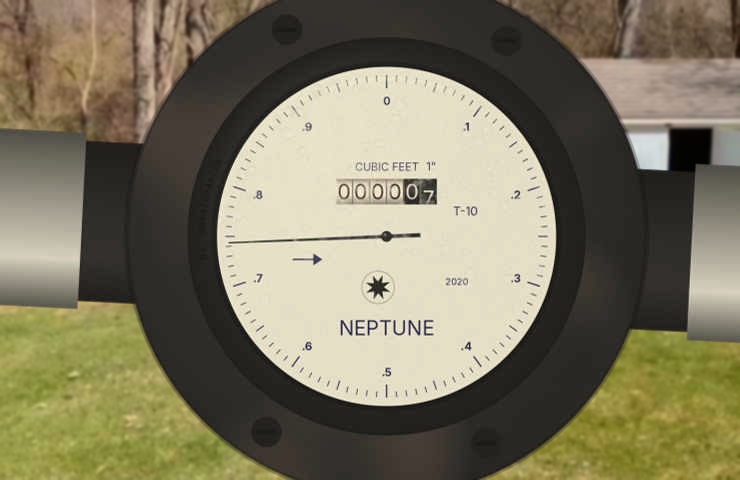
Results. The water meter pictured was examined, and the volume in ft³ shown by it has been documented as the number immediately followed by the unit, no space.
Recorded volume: 6.74ft³
